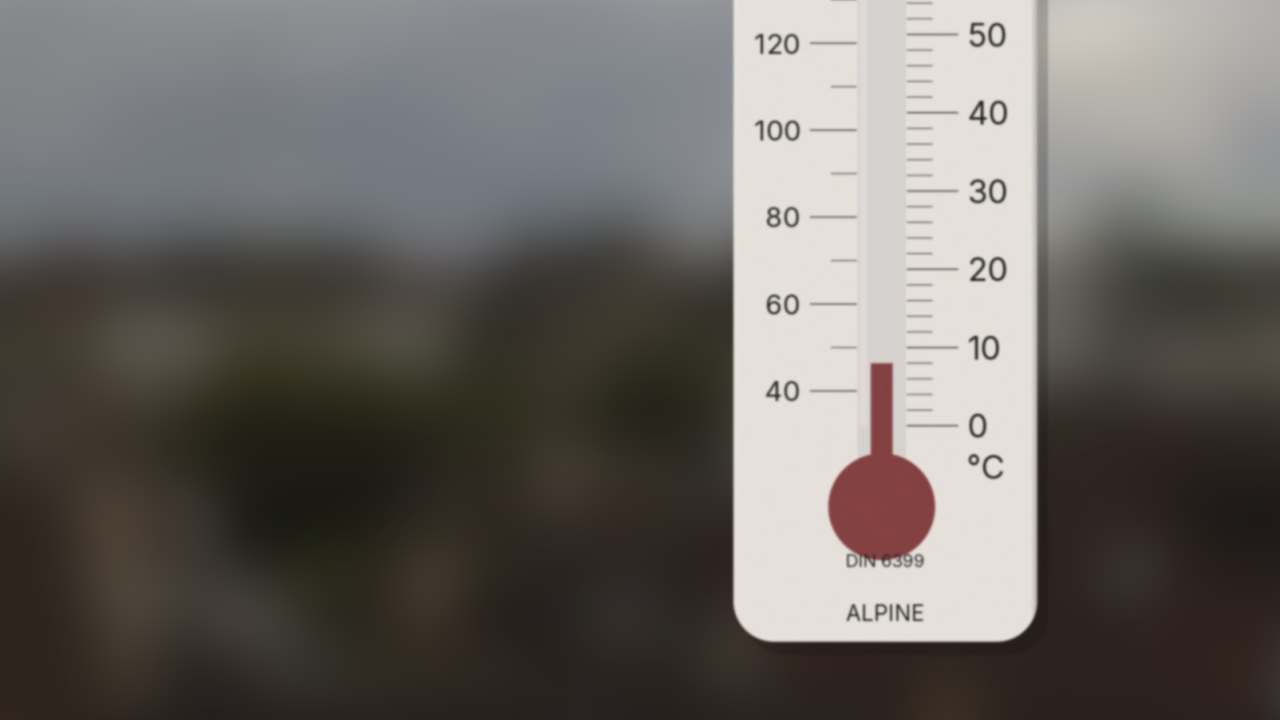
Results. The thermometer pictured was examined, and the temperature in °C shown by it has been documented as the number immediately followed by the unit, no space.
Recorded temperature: 8°C
